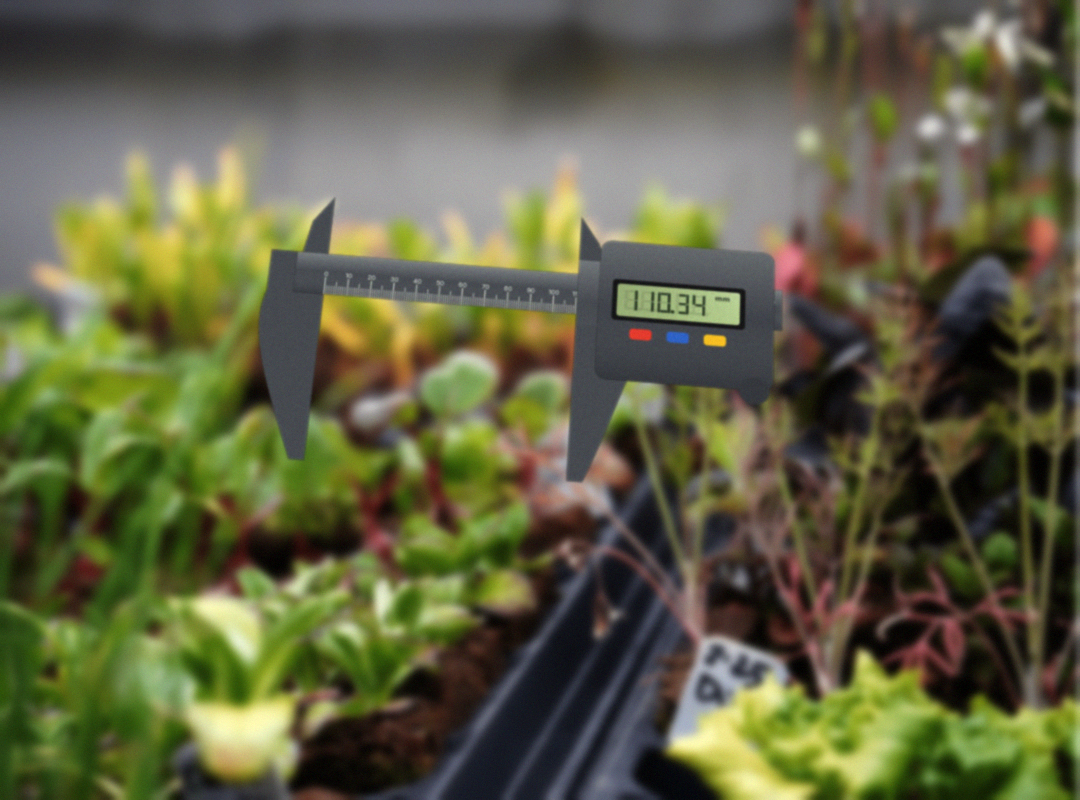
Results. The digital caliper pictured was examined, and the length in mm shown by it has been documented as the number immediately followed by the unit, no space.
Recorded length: 110.34mm
